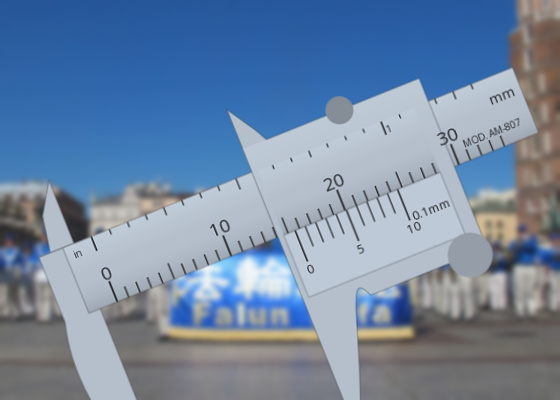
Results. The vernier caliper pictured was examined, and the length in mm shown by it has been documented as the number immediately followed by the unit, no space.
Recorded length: 15.6mm
